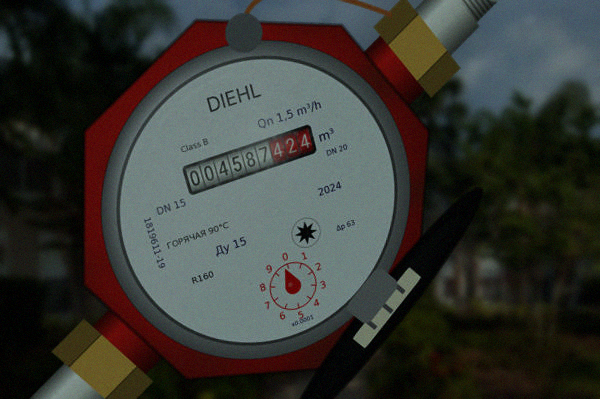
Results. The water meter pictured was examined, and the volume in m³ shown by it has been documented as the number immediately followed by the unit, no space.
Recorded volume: 4587.4239m³
